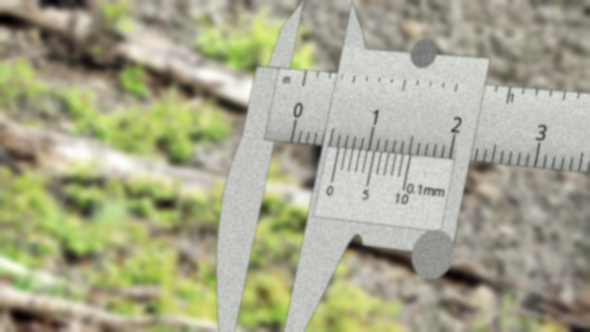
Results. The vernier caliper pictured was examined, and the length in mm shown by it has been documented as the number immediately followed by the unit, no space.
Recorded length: 6.2mm
